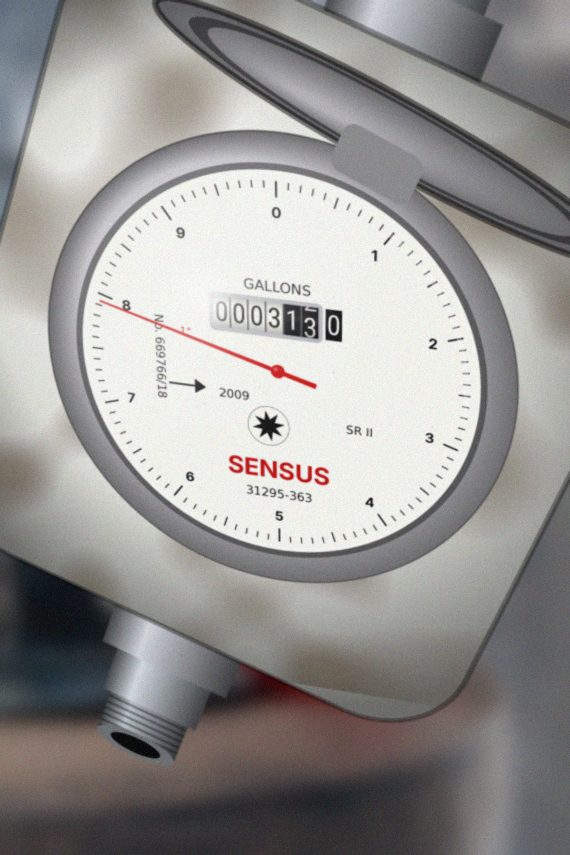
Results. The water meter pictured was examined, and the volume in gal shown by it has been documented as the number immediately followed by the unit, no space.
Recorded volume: 3127.9gal
